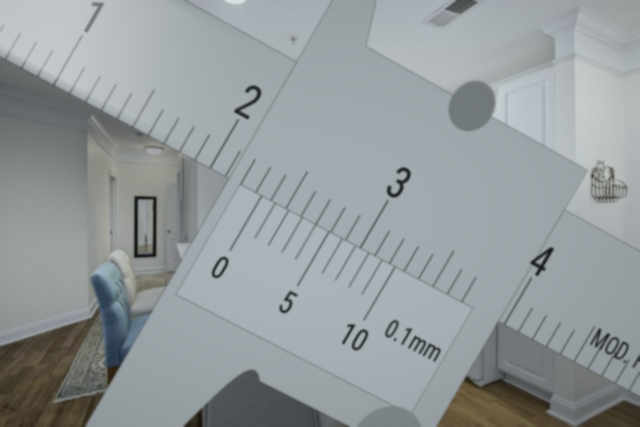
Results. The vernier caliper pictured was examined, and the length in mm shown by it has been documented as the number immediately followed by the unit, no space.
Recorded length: 23.4mm
